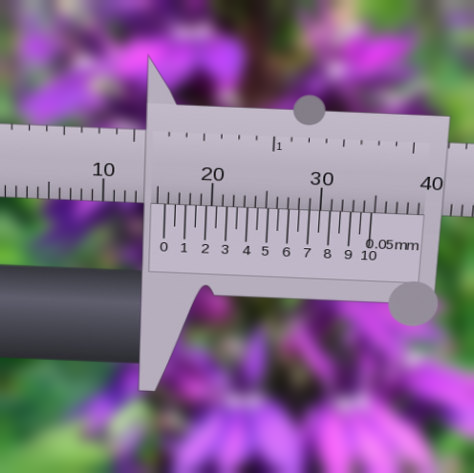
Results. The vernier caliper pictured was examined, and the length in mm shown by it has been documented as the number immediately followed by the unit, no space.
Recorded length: 15.7mm
